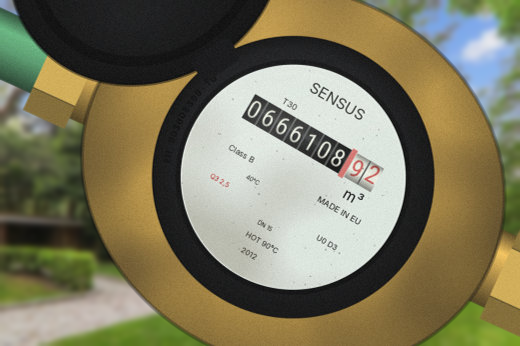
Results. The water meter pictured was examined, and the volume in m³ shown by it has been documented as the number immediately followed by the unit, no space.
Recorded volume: 666108.92m³
